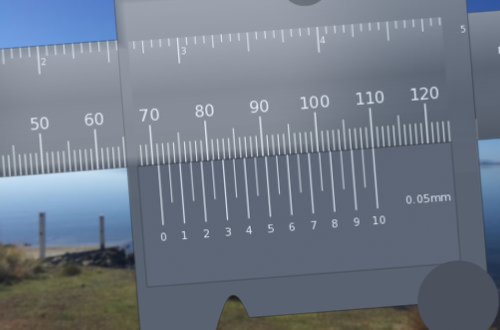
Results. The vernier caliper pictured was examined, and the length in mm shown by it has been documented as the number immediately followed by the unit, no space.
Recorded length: 71.0mm
